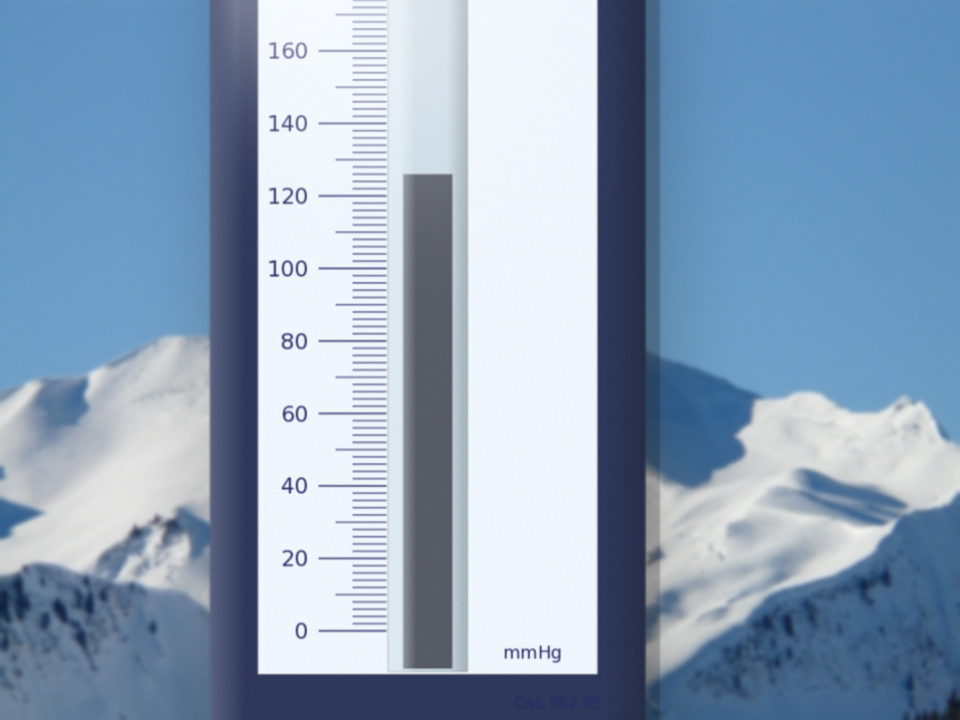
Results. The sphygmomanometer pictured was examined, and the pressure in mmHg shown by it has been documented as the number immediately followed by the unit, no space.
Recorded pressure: 126mmHg
